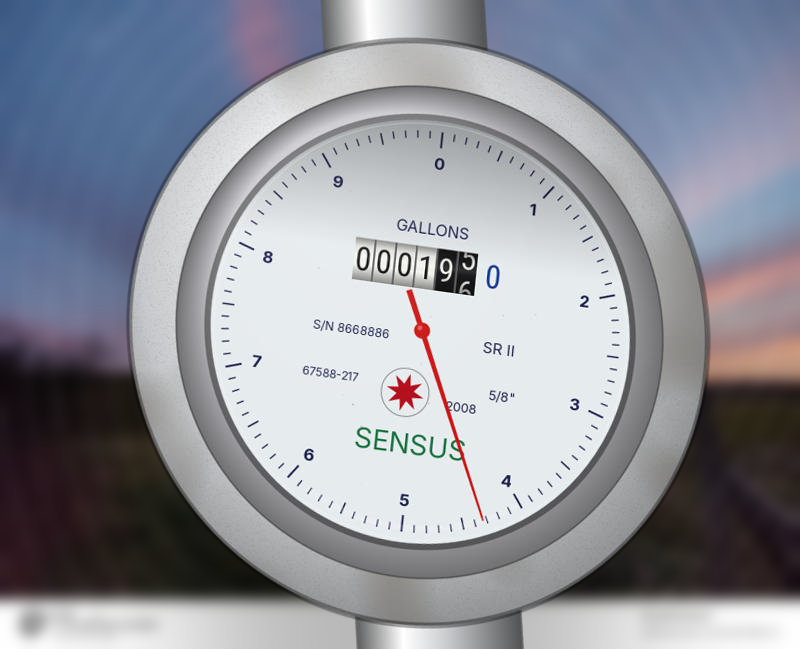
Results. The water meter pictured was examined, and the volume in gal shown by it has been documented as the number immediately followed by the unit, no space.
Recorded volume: 1954.3gal
